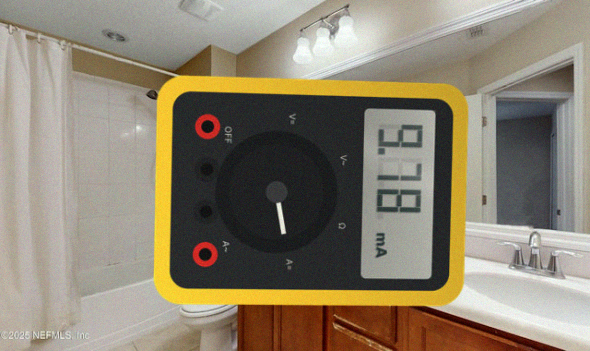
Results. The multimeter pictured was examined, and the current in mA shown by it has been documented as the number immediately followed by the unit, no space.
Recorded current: 9.78mA
